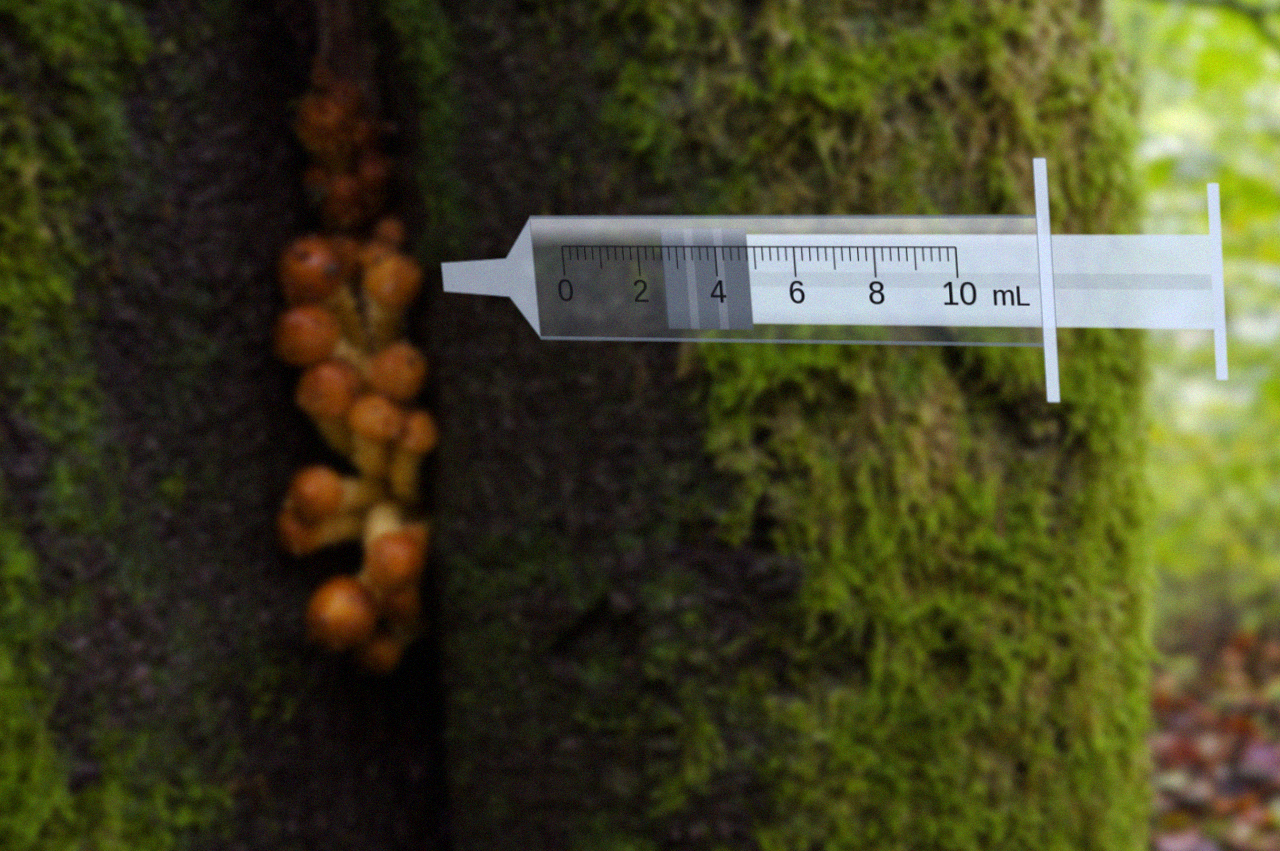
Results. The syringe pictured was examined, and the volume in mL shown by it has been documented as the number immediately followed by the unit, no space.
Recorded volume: 2.6mL
